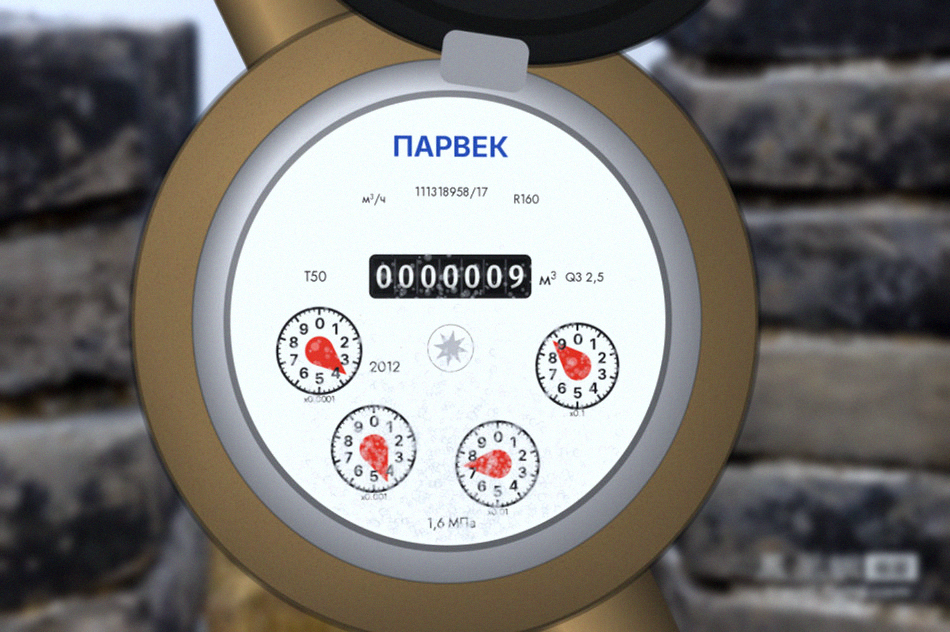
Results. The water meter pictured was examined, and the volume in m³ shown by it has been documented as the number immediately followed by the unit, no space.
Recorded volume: 9.8743m³
